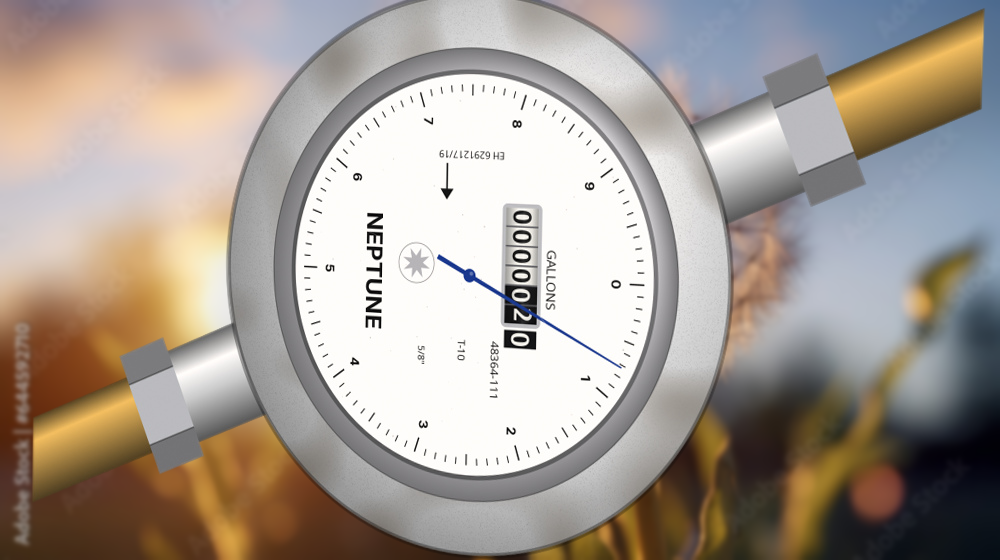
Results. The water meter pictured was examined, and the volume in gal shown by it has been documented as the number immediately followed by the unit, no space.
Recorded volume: 20.7gal
